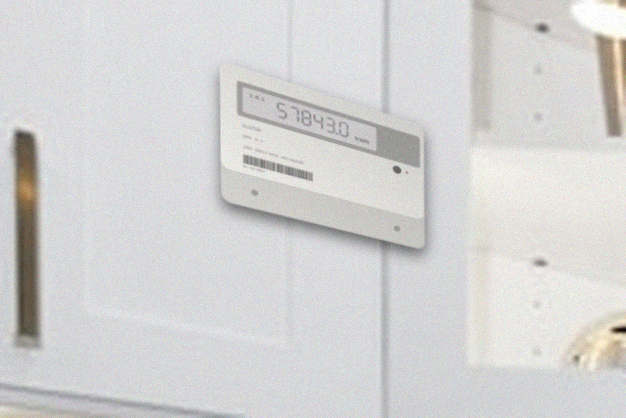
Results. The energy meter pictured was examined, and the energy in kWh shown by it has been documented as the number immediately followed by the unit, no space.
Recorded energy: 57843.0kWh
